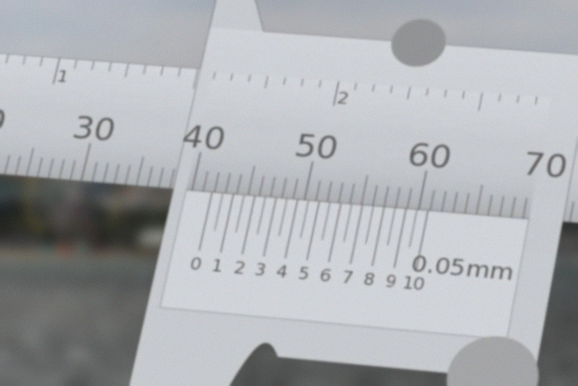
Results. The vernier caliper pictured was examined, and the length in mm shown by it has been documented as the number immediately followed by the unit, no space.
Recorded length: 41.8mm
